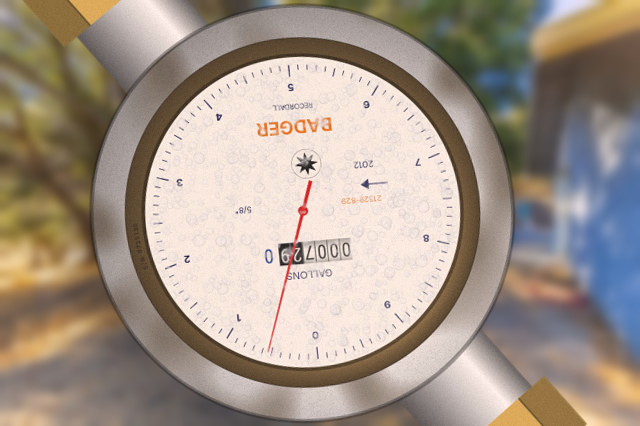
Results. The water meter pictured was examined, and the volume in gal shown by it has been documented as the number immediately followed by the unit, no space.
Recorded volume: 7290.5gal
